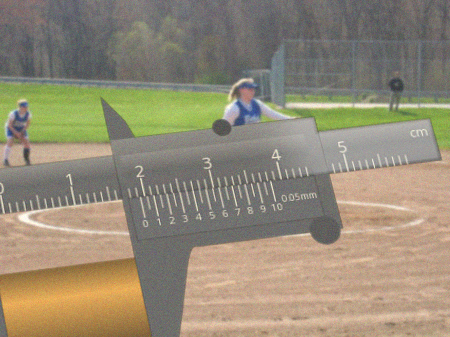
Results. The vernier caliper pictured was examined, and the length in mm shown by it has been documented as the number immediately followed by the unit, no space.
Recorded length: 19.4mm
